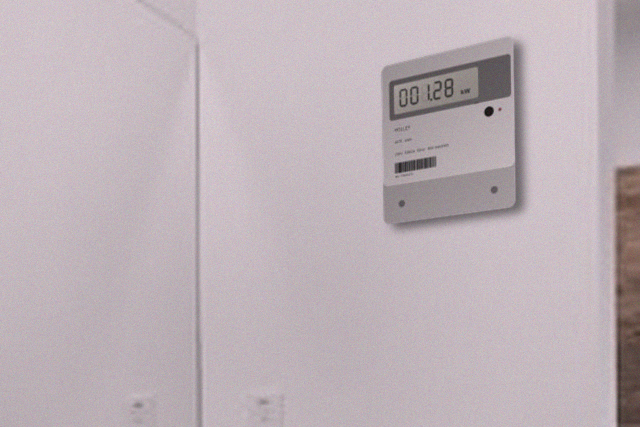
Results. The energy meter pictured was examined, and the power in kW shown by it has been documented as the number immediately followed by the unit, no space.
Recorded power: 1.28kW
